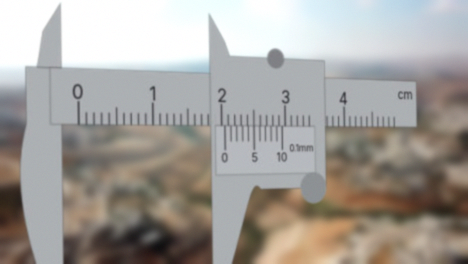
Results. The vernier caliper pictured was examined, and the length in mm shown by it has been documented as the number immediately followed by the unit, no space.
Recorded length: 20.5mm
